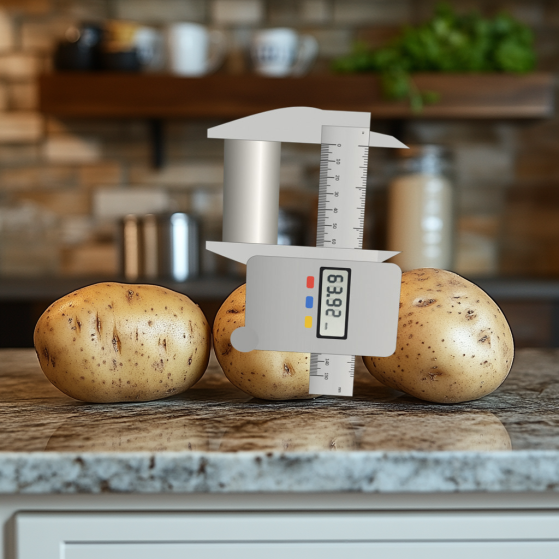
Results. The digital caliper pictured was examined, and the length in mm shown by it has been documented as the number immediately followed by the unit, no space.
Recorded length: 63.92mm
